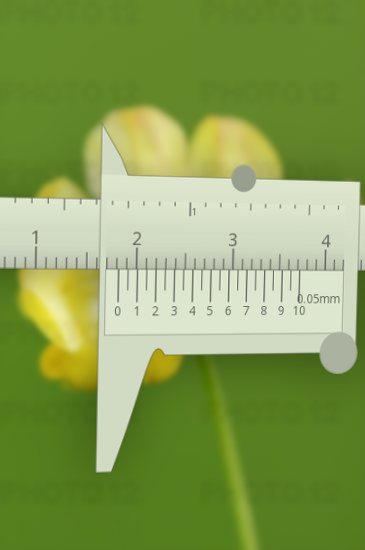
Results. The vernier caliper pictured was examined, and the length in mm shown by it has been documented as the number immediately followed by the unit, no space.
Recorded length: 18.2mm
